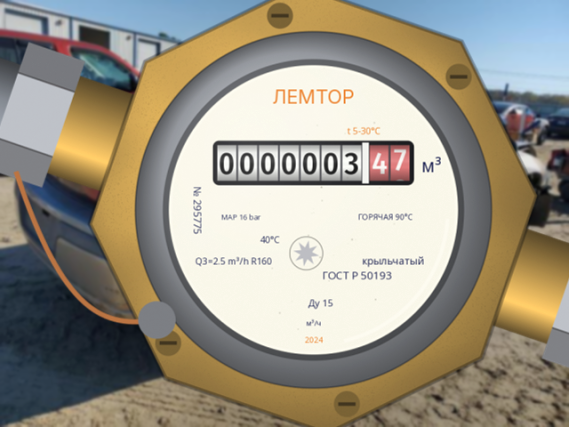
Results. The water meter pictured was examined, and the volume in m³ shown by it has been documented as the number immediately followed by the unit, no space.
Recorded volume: 3.47m³
